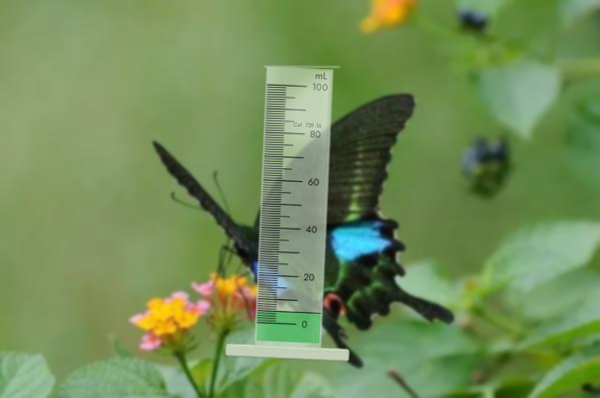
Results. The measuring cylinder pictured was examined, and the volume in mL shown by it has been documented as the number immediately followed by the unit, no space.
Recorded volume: 5mL
